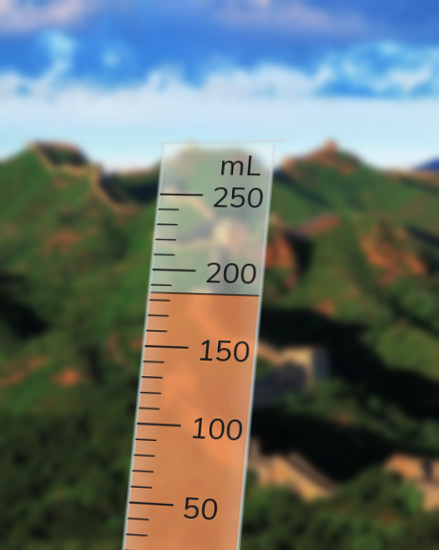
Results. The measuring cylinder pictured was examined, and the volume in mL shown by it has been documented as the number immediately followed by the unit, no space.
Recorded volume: 185mL
